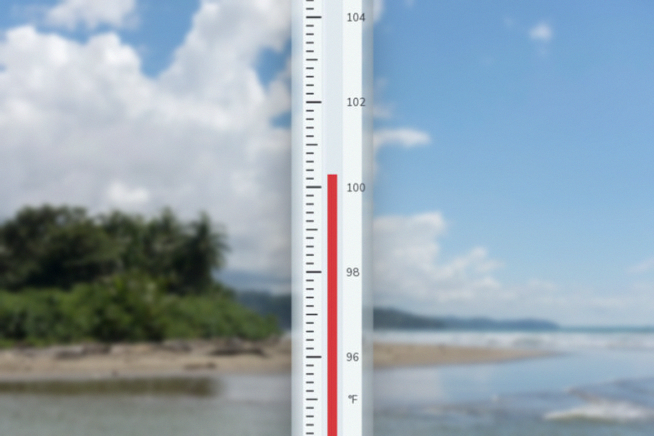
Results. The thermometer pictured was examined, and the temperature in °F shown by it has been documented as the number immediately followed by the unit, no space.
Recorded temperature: 100.3°F
